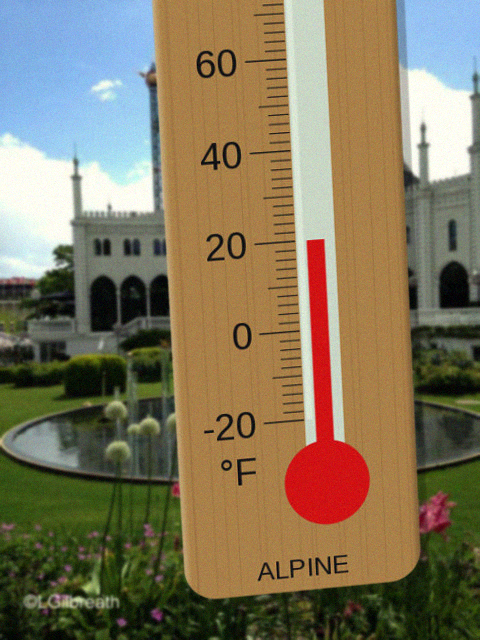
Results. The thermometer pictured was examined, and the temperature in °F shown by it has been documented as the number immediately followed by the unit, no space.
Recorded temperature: 20°F
